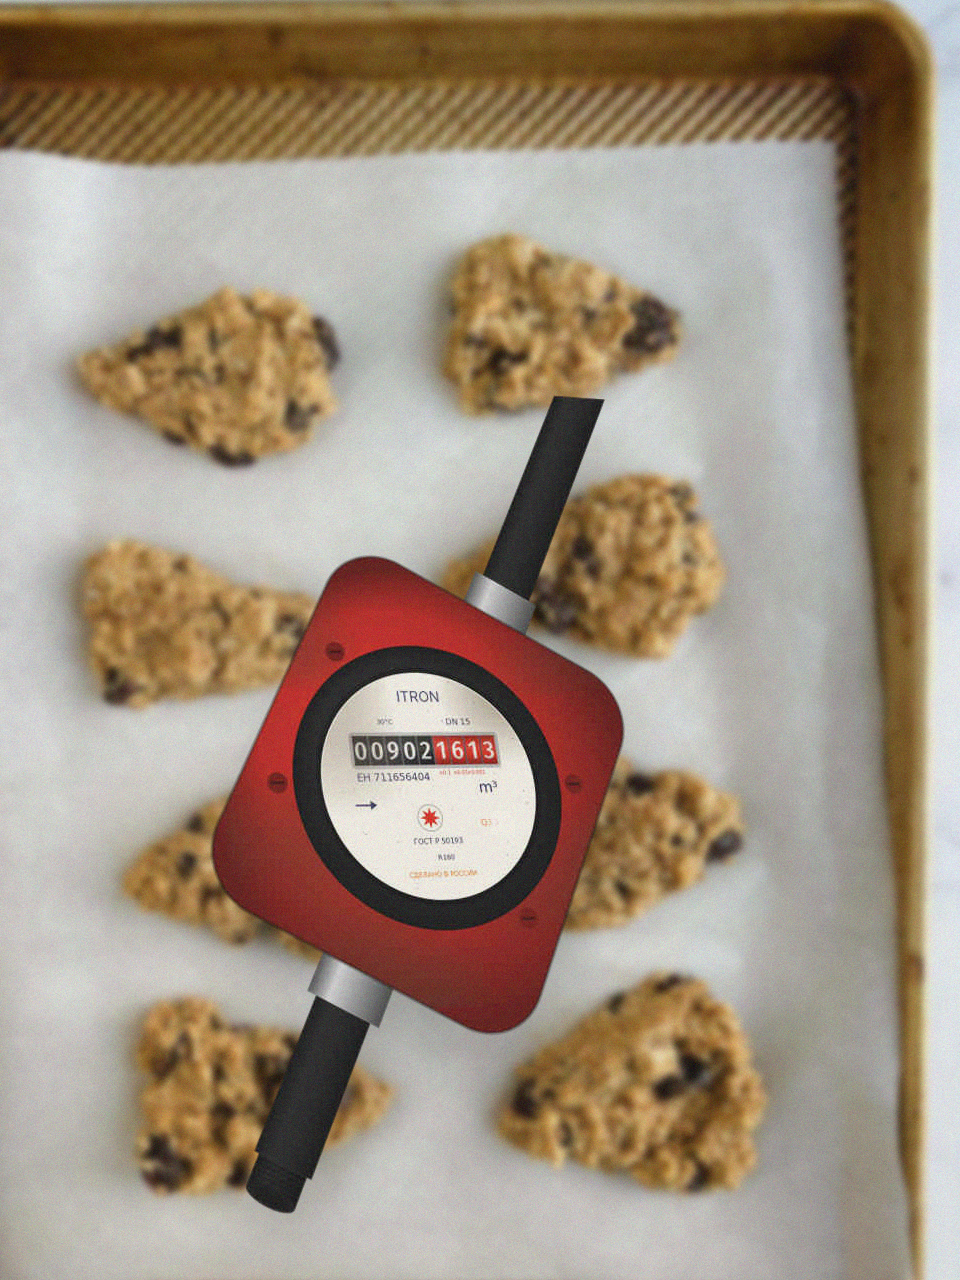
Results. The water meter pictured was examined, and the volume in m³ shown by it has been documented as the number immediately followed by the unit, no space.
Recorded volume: 902.1613m³
